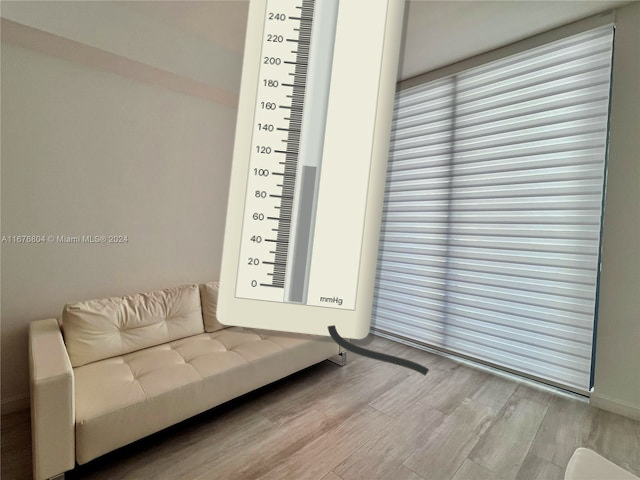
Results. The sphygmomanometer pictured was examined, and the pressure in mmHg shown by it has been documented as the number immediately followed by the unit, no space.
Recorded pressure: 110mmHg
